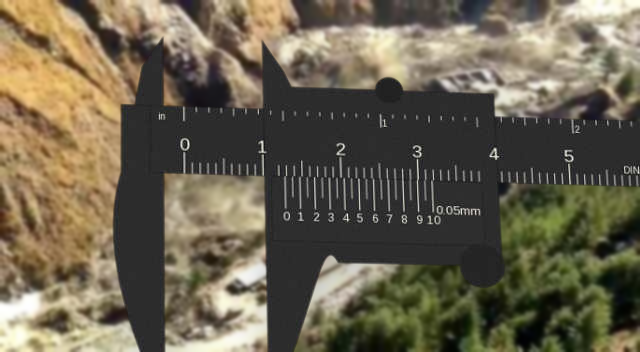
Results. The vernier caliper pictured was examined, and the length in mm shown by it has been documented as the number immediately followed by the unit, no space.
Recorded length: 12.8mm
